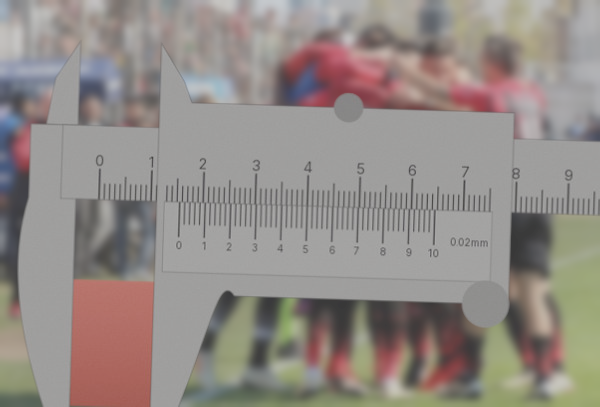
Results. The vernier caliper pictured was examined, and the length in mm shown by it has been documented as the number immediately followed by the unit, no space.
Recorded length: 15.5mm
